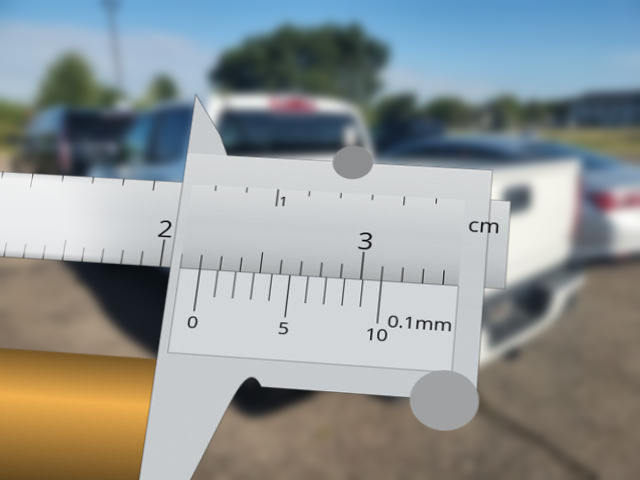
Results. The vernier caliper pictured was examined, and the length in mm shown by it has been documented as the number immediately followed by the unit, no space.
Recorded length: 22.0mm
